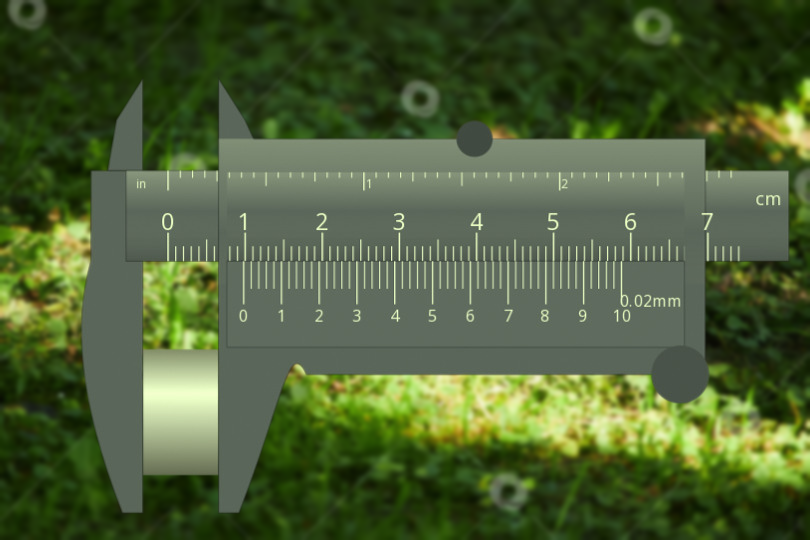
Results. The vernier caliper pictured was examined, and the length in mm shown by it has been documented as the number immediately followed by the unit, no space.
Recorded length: 9.8mm
